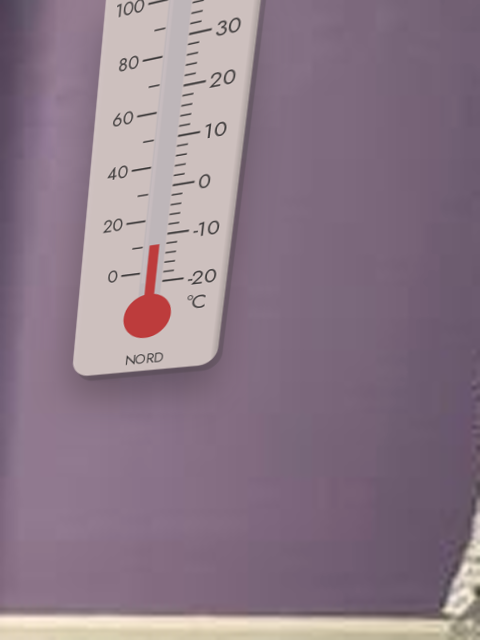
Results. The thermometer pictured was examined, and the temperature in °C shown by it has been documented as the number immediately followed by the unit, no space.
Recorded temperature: -12°C
